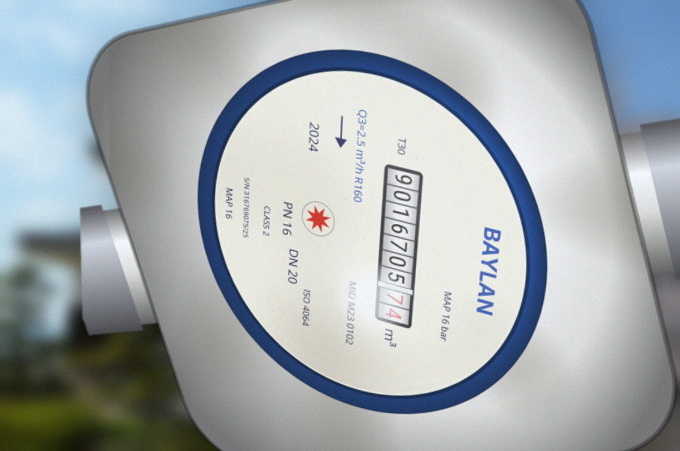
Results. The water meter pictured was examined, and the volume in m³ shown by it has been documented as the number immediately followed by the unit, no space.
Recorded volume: 9016705.74m³
